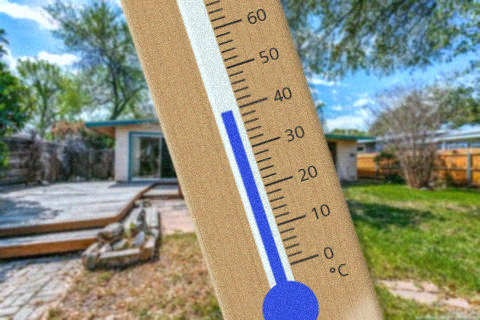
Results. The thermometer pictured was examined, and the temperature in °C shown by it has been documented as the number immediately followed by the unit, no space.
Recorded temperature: 40°C
